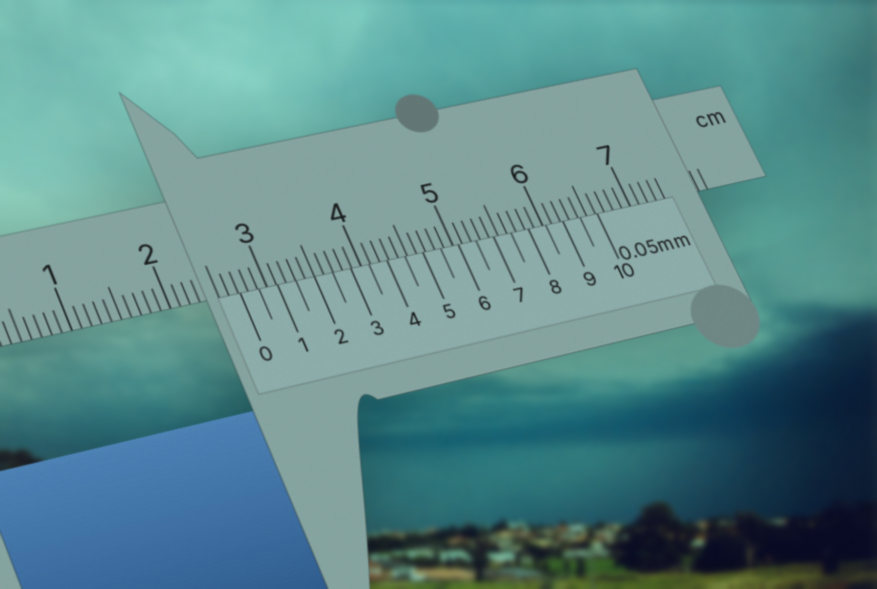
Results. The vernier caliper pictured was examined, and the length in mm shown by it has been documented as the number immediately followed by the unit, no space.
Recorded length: 27.2mm
